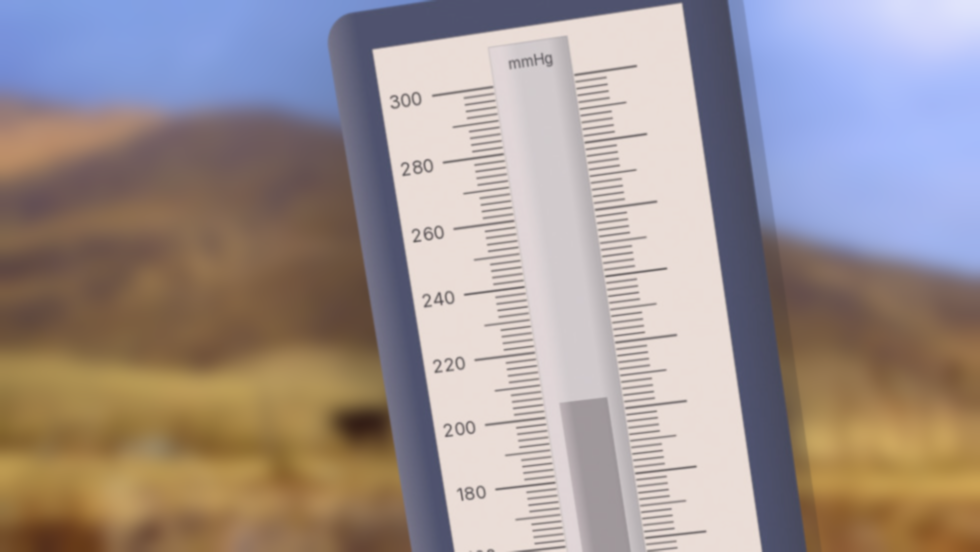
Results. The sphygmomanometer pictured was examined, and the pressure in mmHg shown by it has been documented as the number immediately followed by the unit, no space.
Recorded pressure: 204mmHg
